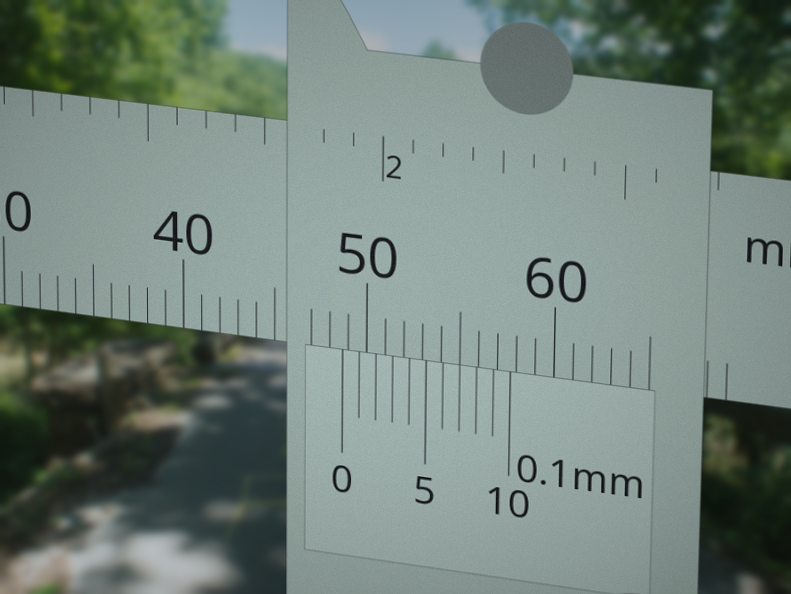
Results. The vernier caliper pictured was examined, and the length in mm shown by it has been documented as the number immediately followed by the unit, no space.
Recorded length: 48.7mm
